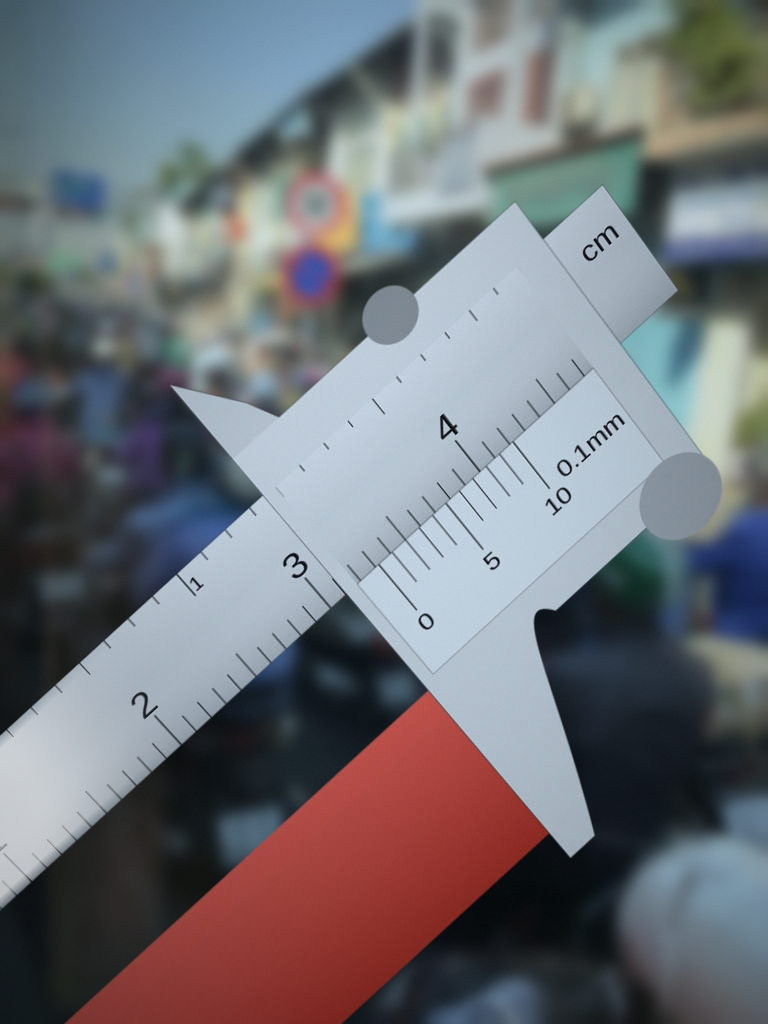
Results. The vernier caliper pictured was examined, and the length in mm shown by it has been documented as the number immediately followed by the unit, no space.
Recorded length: 33.2mm
